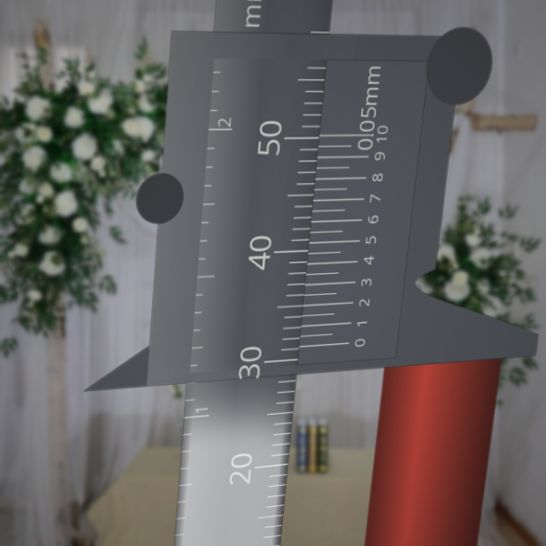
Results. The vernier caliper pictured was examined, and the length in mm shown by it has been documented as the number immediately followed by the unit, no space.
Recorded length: 31.2mm
